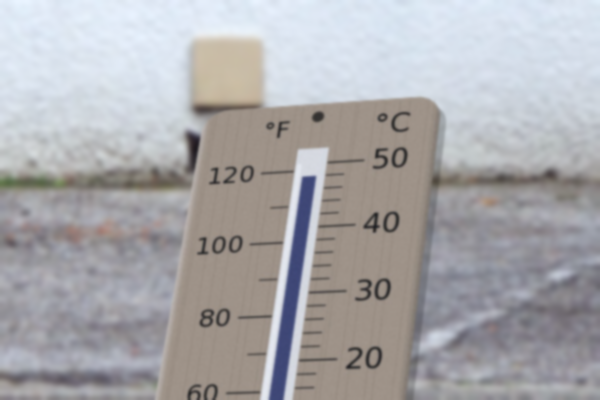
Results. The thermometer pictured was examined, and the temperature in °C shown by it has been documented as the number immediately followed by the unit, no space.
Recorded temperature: 48°C
